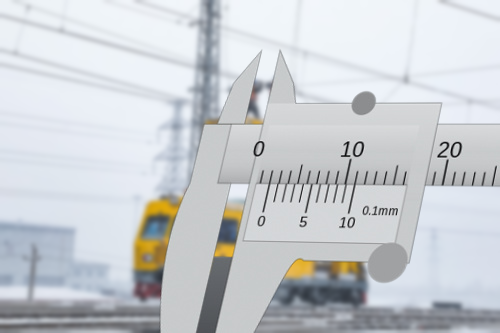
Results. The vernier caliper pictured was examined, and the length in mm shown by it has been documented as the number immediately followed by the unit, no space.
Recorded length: 2.0mm
